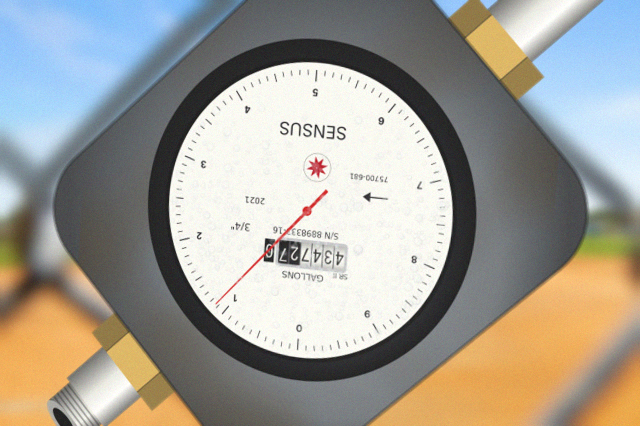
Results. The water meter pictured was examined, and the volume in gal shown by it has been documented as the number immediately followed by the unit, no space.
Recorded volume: 4347271.1gal
